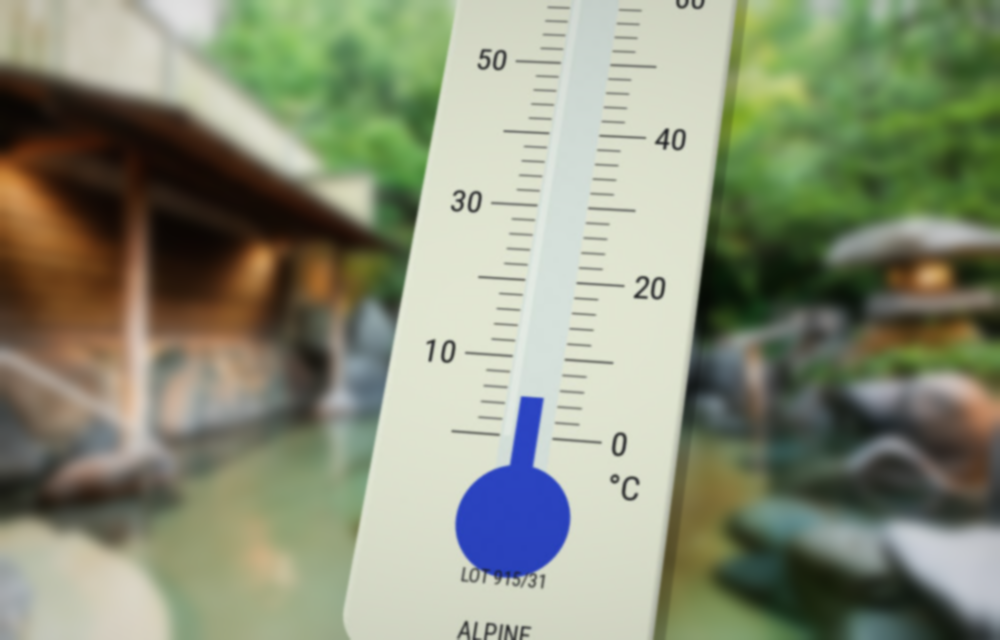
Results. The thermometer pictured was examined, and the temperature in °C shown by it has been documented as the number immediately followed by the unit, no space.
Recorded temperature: 5°C
